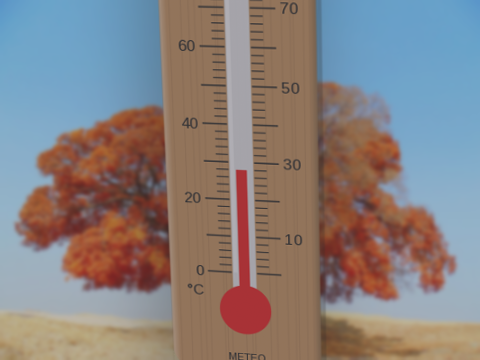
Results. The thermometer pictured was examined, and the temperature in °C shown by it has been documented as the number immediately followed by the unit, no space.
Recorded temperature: 28°C
